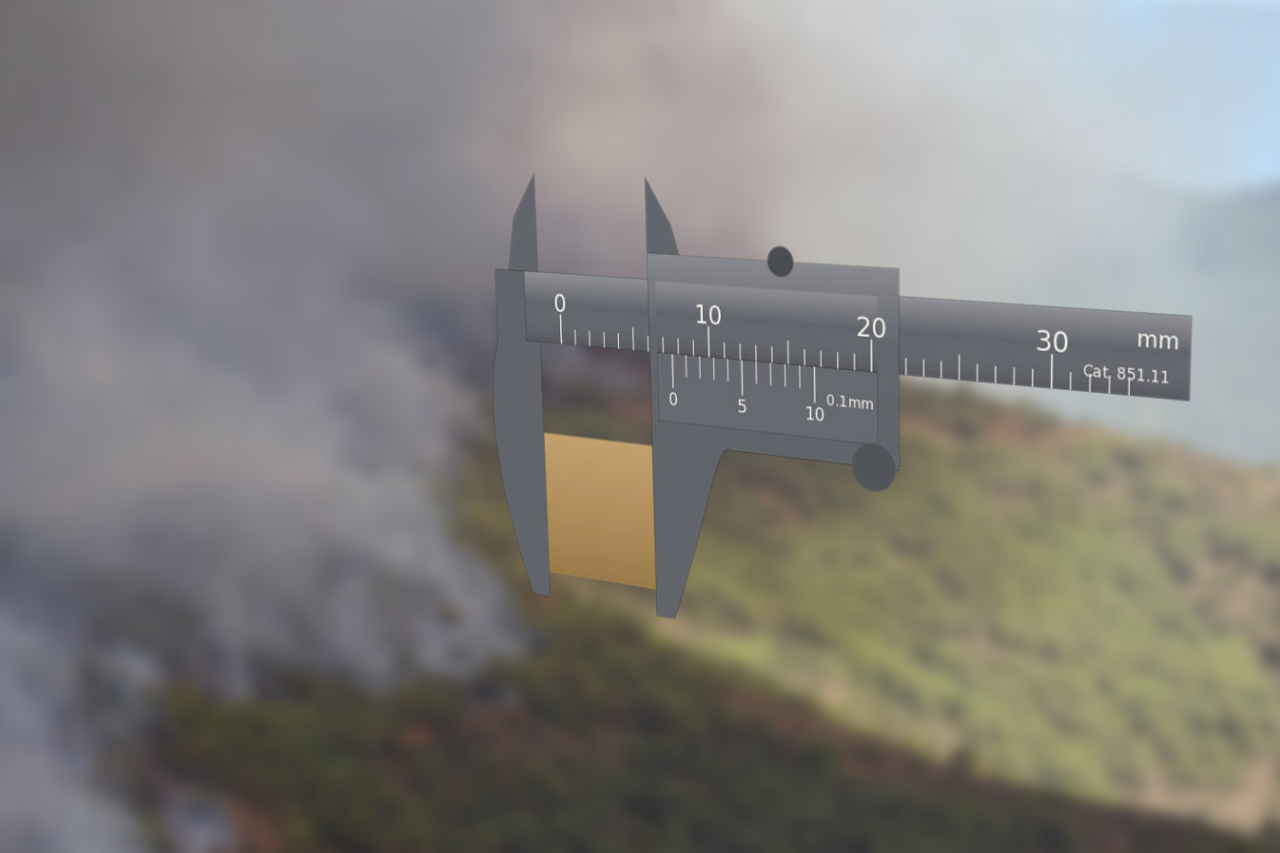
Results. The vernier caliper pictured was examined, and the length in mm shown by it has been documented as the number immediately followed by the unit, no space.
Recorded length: 7.6mm
